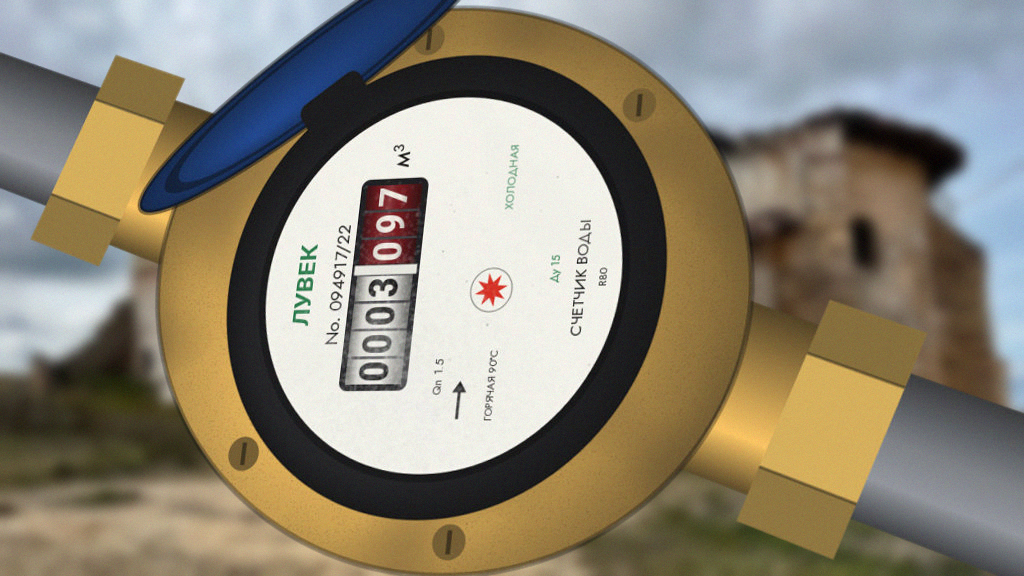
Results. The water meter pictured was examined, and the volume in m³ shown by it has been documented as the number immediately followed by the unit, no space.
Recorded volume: 3.097m³
